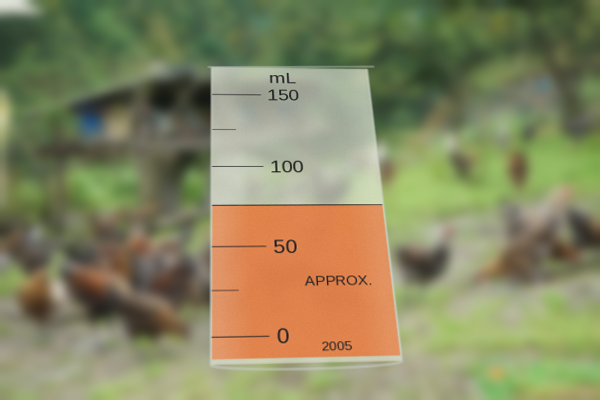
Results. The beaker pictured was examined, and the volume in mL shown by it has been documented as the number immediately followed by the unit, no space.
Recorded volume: 75mL
